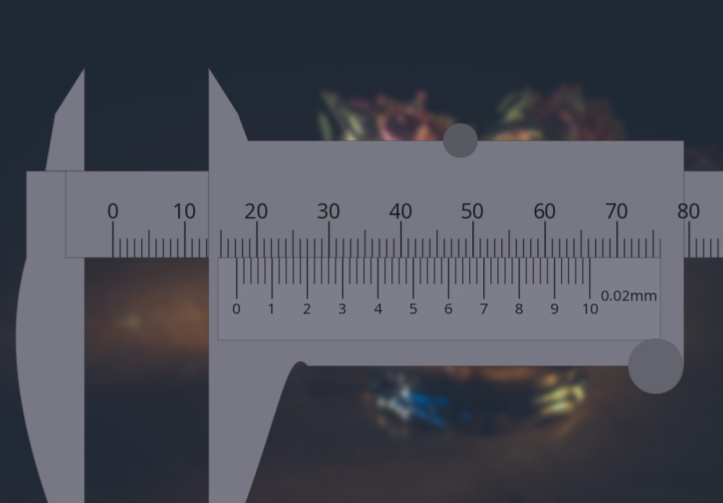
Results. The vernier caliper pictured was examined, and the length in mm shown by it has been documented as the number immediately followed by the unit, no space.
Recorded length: 17.2mm
